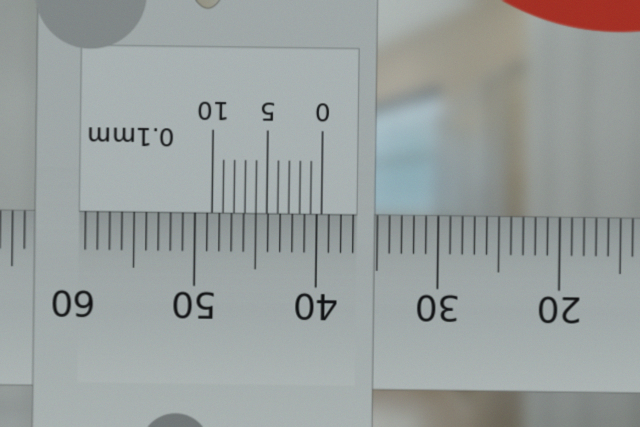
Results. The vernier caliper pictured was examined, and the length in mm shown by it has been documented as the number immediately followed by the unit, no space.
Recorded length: 39.6mm
